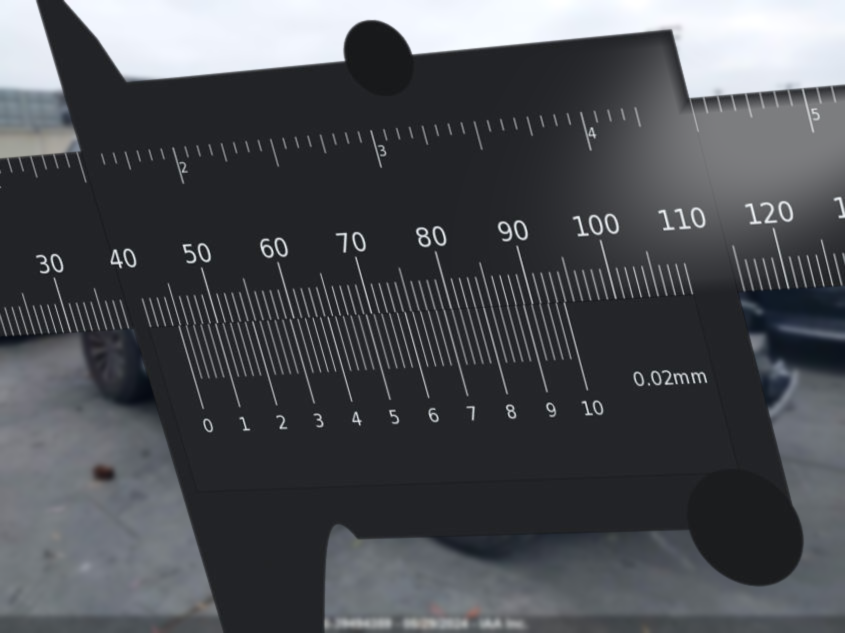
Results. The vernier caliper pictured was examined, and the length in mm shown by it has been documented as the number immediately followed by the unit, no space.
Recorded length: 44.8mm
